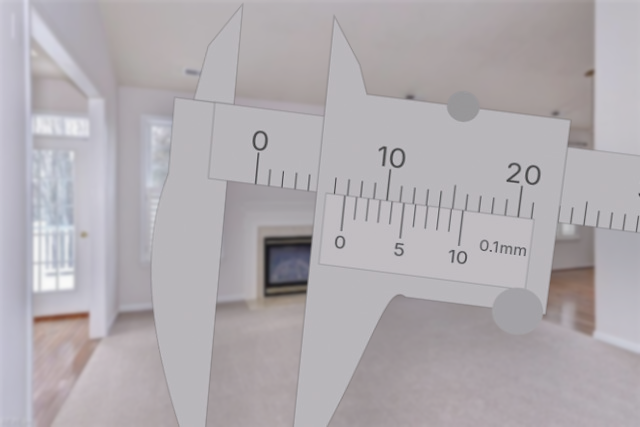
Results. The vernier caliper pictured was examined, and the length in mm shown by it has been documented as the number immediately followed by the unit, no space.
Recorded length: 6.8mm
